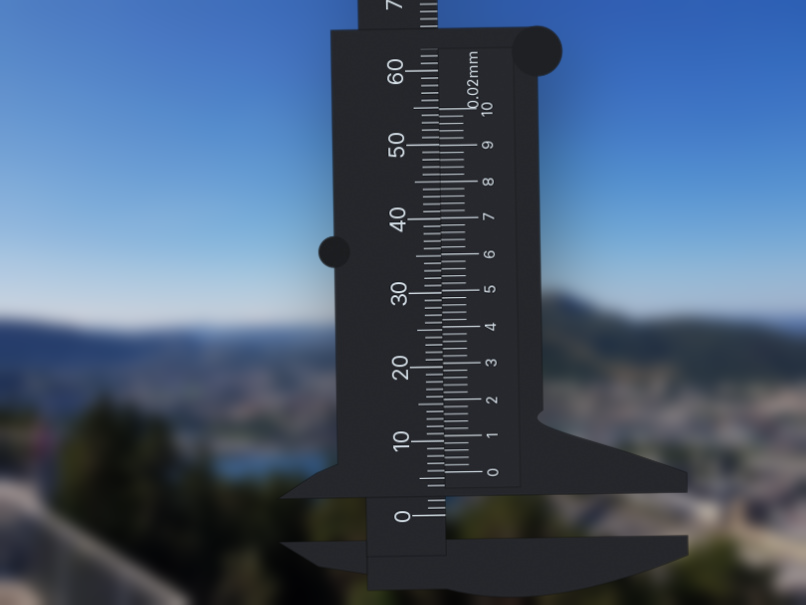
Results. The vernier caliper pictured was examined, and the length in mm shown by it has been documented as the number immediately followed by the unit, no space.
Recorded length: 5.8mm
